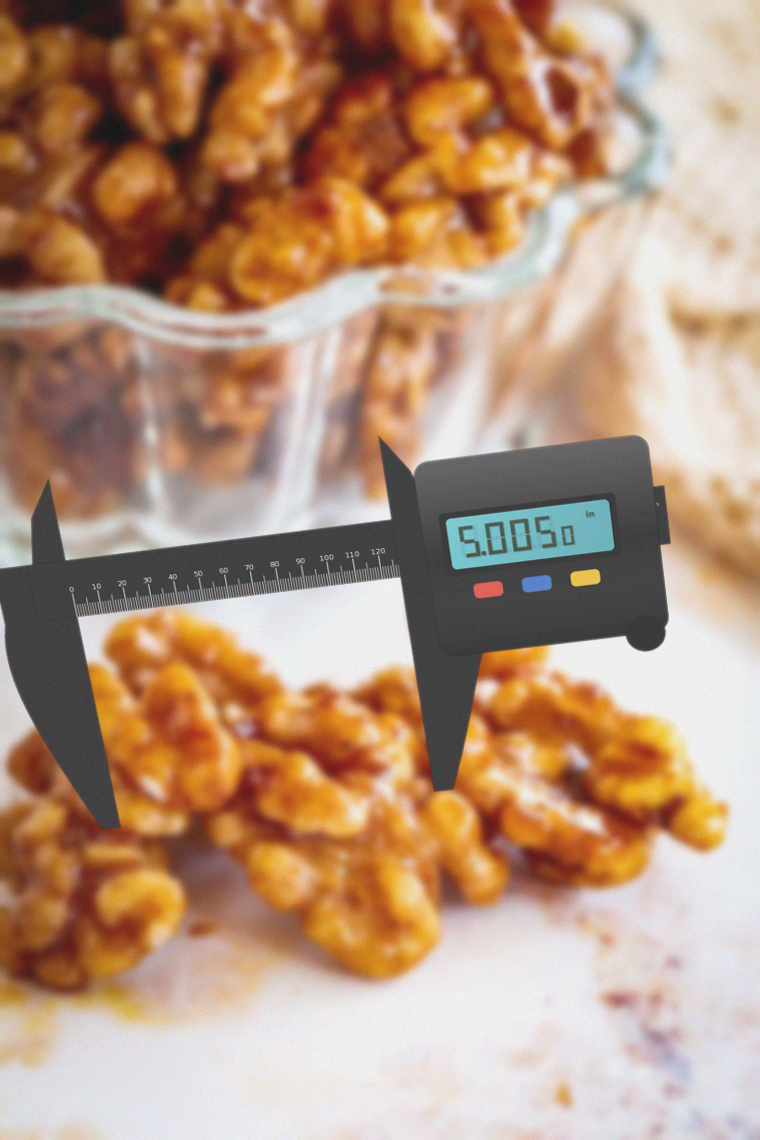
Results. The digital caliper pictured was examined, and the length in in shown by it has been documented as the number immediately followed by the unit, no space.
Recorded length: 5.0050in
